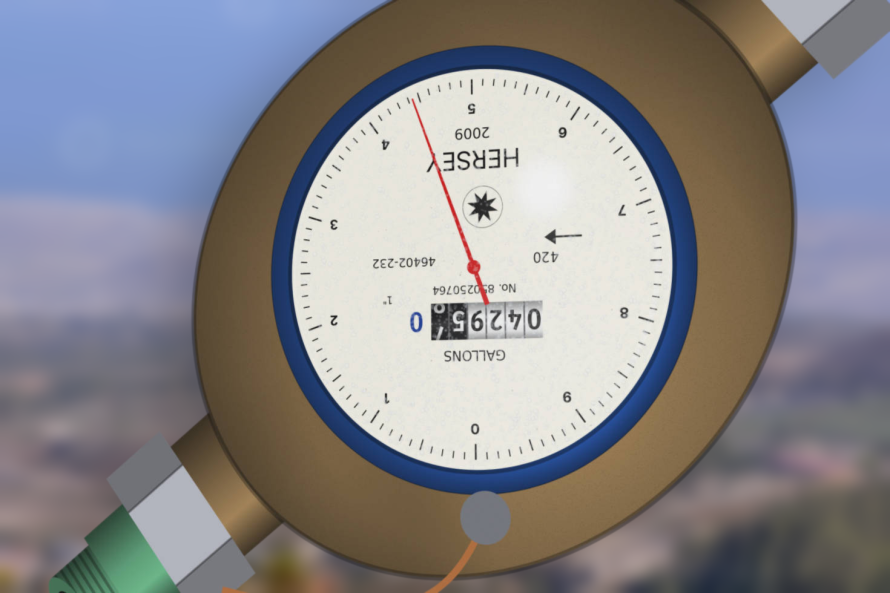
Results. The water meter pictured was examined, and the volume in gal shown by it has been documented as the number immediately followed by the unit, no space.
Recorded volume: 429574.4gal
